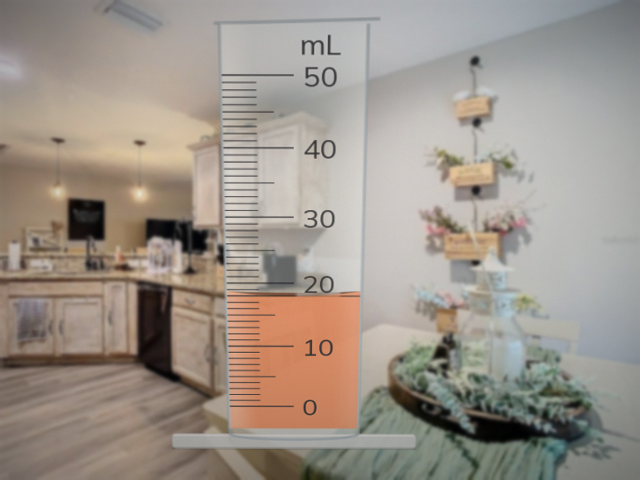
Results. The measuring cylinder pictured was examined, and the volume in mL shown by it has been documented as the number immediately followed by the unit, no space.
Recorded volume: 18mL
